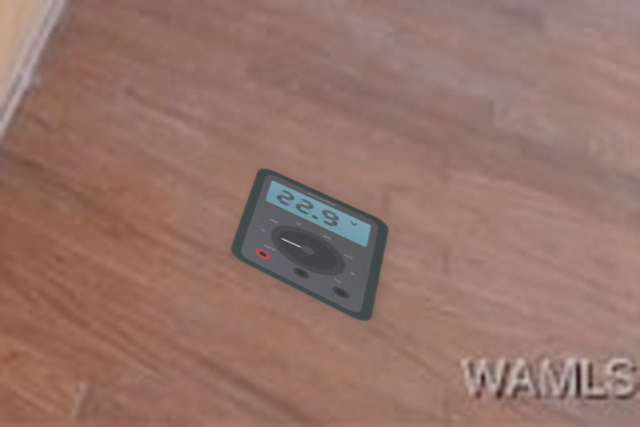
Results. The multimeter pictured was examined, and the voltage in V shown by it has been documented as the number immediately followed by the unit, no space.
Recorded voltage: 22.9V
